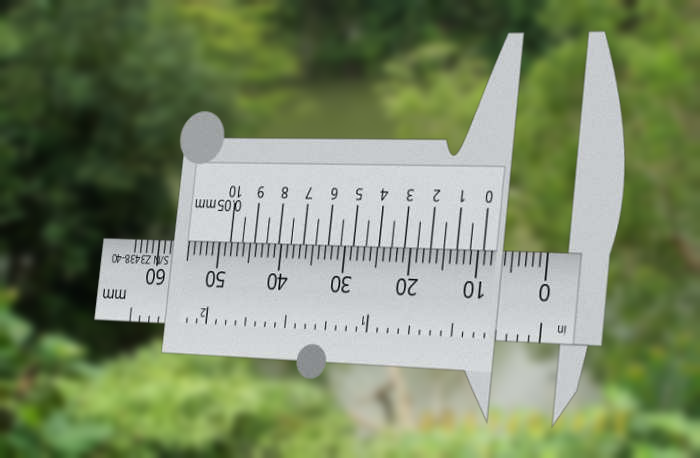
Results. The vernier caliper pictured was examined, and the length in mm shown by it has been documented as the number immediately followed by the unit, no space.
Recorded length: 9.2mm
